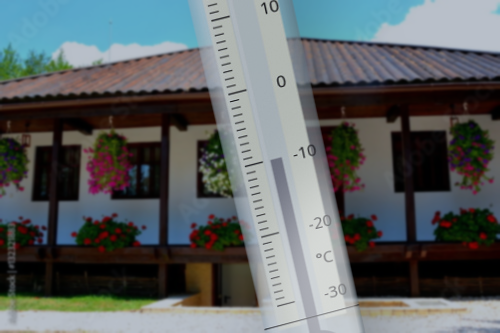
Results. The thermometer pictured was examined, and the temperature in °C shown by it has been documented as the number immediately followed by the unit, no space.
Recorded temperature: -10°C
